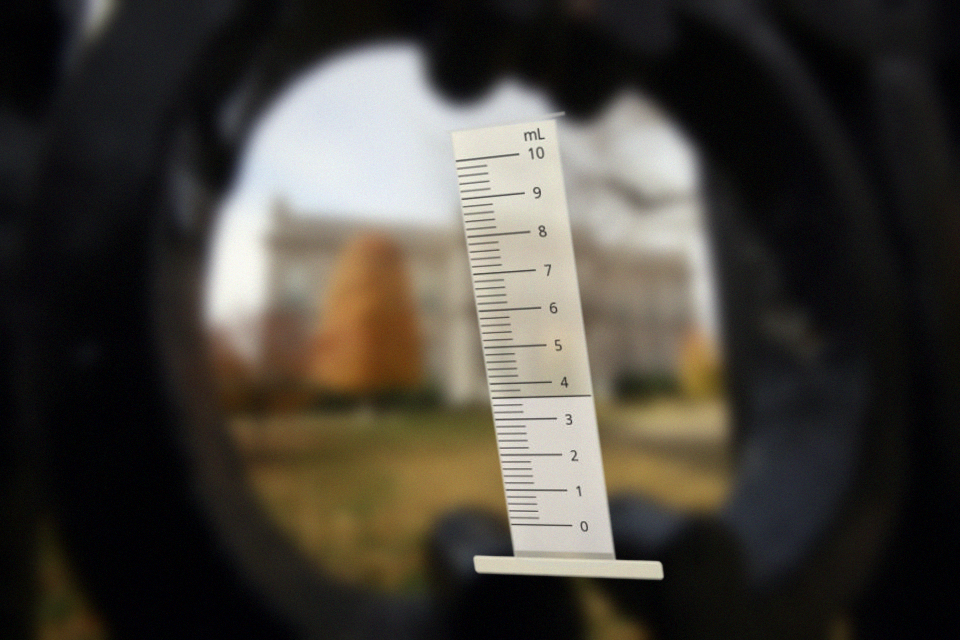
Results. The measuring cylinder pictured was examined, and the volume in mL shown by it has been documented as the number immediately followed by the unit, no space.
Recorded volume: 3.6mL
